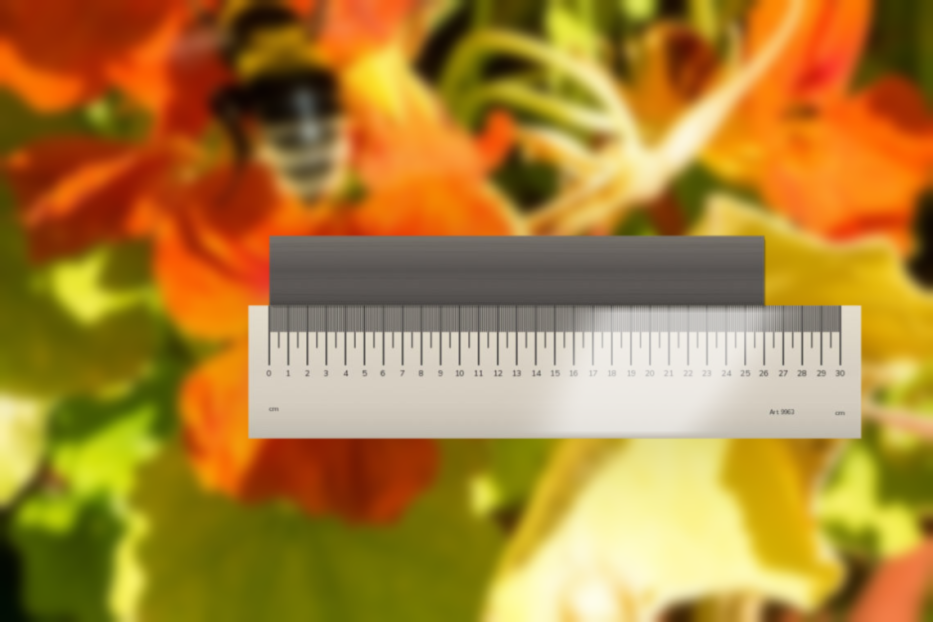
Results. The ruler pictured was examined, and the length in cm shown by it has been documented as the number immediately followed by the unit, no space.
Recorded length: 26cm
